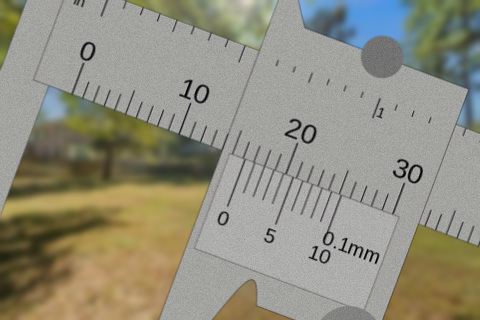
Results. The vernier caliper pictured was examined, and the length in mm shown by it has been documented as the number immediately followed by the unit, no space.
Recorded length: 16.2mm
